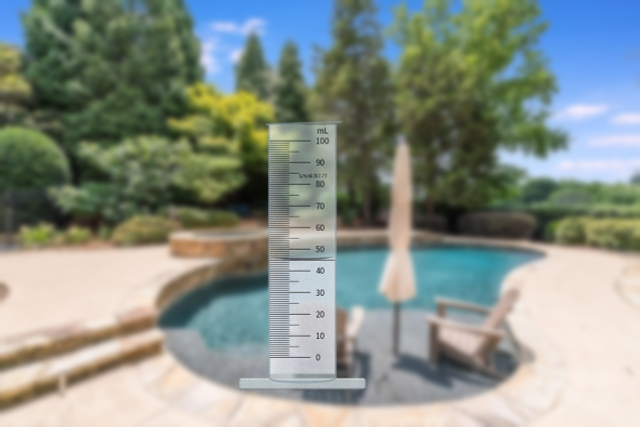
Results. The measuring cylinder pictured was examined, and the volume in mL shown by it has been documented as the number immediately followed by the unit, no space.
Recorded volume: 45mL
